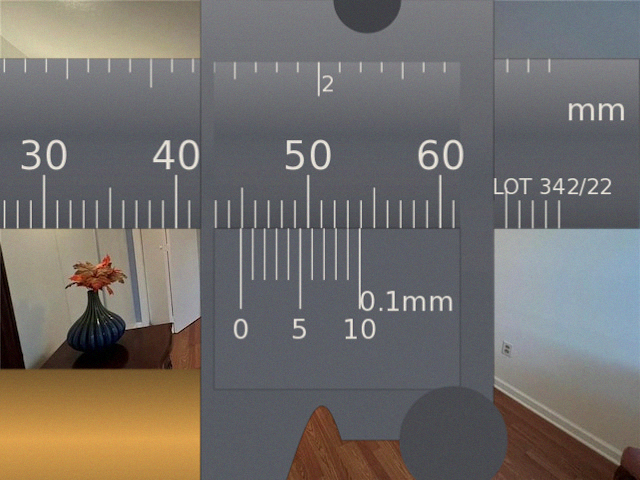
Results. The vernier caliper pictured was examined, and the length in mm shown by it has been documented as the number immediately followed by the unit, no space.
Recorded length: 44.9mm
